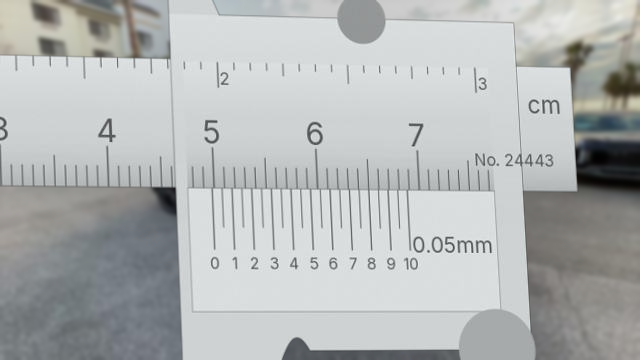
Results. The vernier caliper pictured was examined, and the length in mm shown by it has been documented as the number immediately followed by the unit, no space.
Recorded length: 49.8mm
